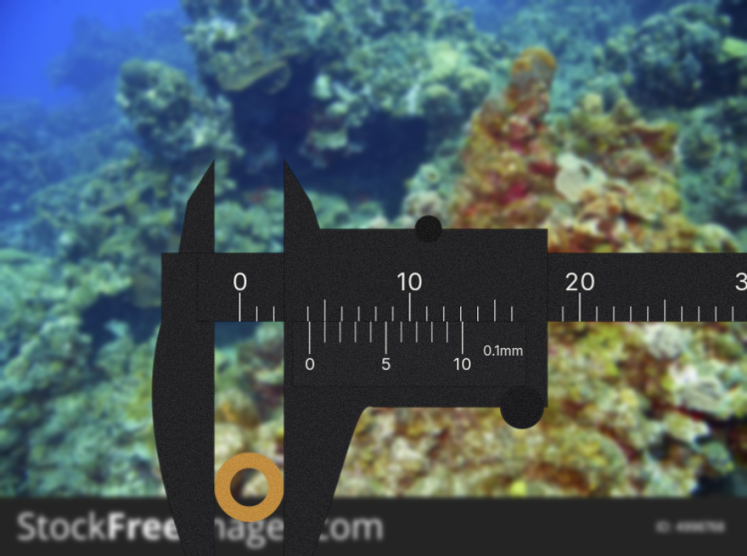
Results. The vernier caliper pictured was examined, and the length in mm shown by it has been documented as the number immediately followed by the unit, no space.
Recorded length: 4.1mm
